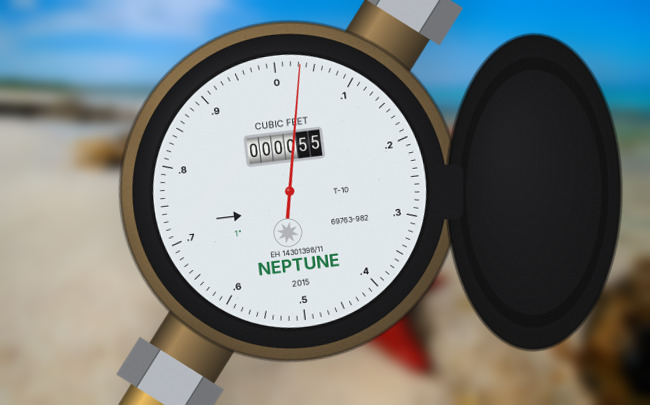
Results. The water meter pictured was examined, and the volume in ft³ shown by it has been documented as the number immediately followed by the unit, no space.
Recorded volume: 55.03ft³
